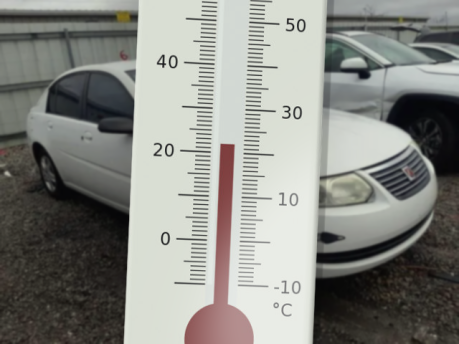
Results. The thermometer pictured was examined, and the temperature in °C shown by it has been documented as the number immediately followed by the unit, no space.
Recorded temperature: 22°C
